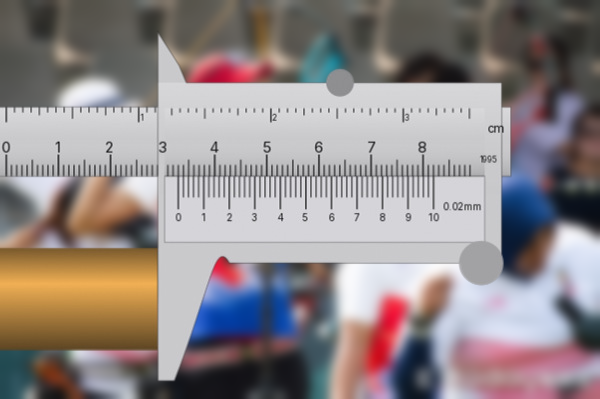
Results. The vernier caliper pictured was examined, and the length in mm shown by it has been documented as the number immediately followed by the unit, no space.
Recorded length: 33.0mm
